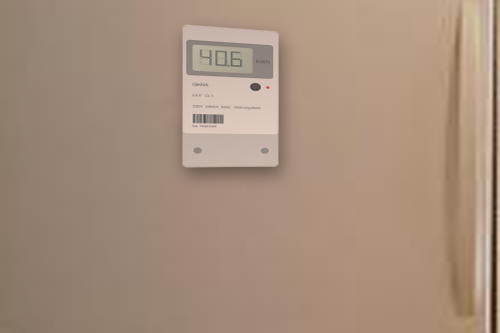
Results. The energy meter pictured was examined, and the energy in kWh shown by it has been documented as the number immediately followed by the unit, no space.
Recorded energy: 40.6kWh
